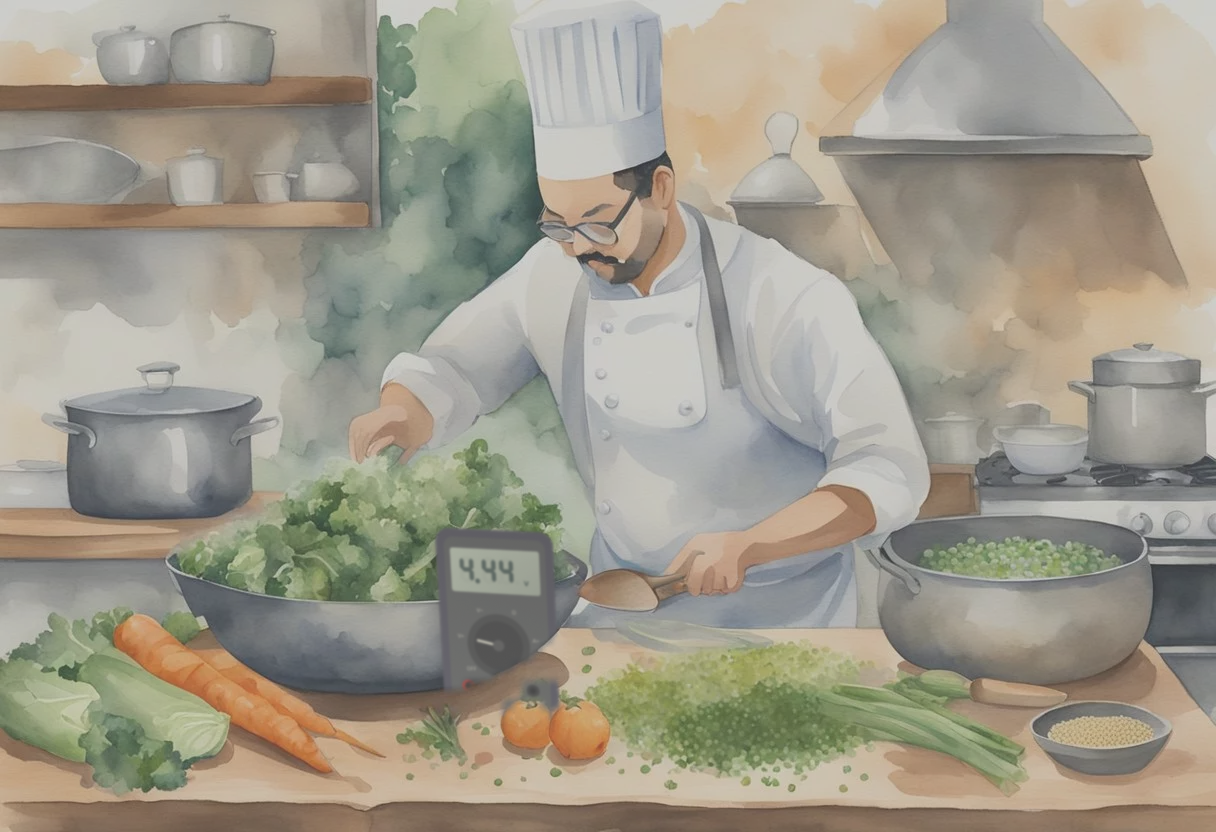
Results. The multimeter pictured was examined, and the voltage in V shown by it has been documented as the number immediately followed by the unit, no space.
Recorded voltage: 4.44V
